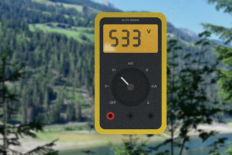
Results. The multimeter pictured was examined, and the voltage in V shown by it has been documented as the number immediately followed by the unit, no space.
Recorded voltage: 533V
